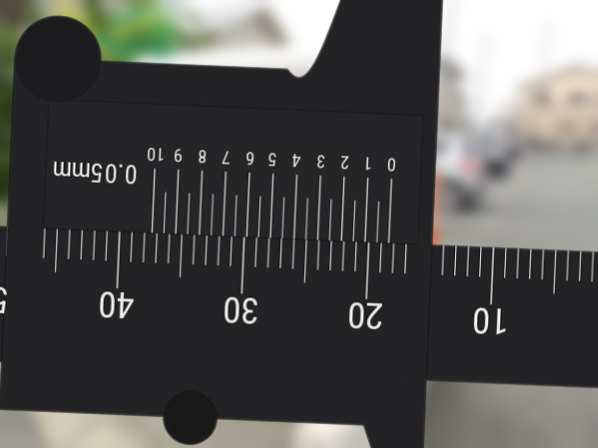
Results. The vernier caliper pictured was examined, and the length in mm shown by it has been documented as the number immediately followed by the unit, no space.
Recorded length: 18.4mm
